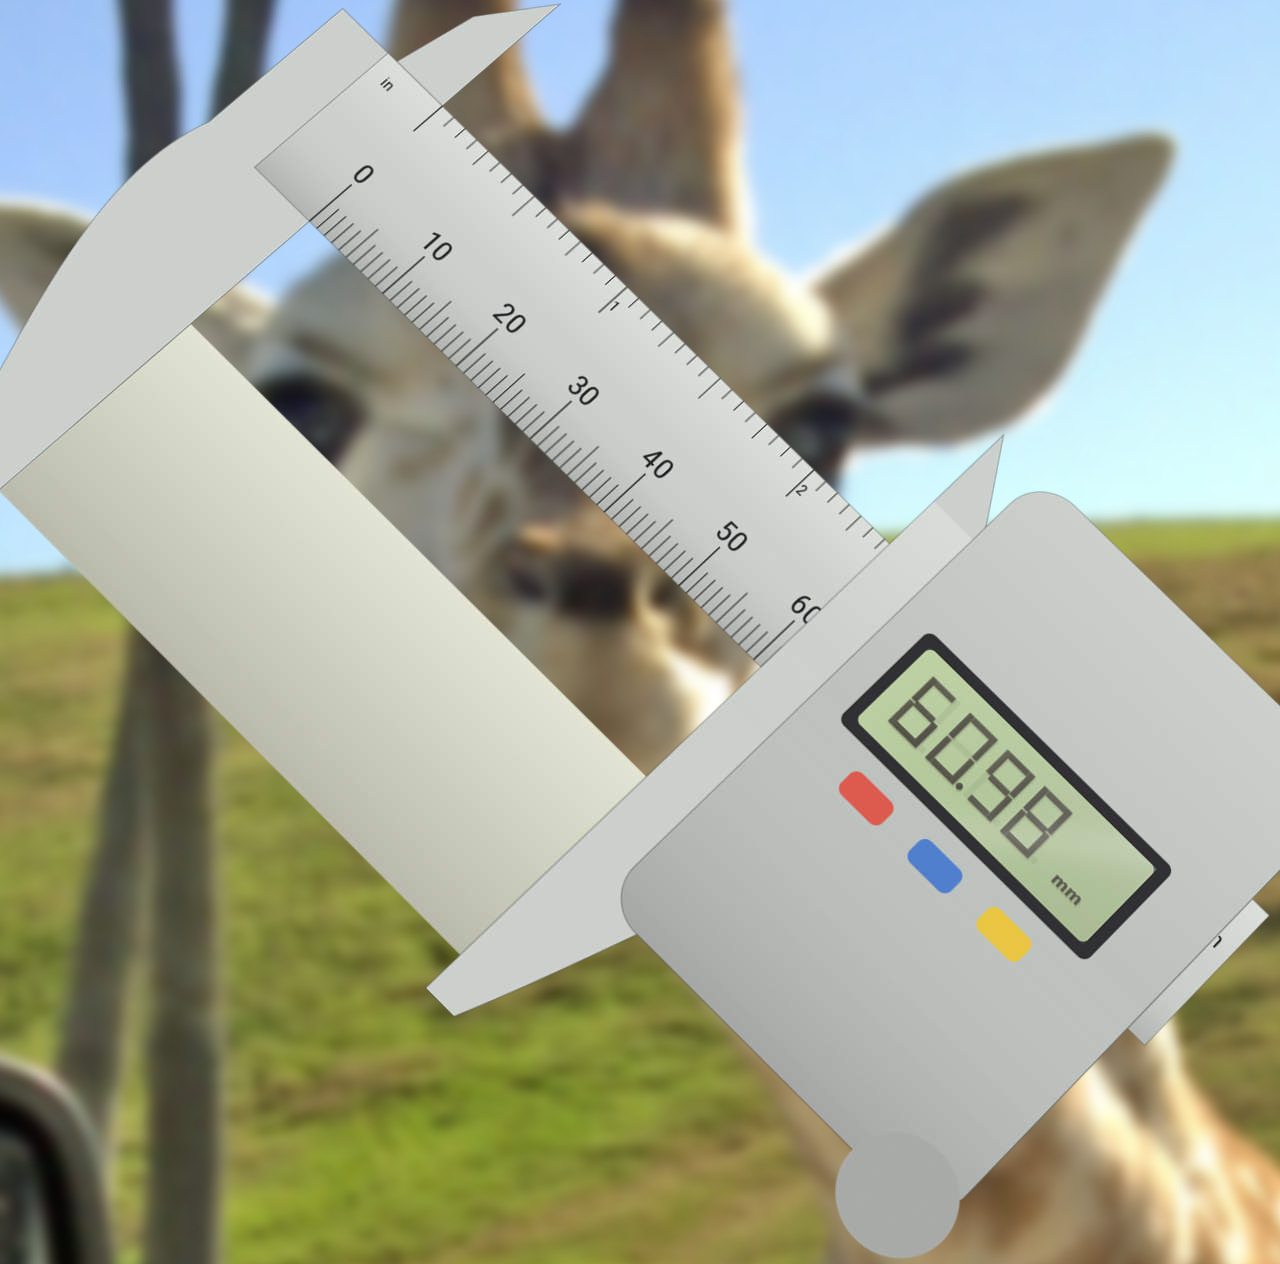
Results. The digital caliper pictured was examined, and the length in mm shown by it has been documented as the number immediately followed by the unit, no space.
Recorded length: 60.98mm
